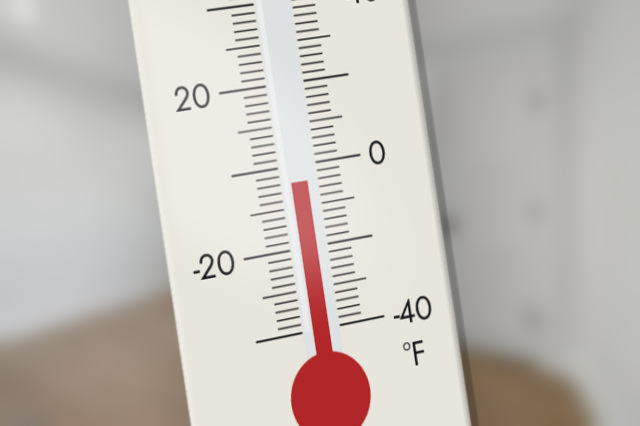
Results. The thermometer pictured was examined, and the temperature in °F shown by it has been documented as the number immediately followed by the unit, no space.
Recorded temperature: -4°F
